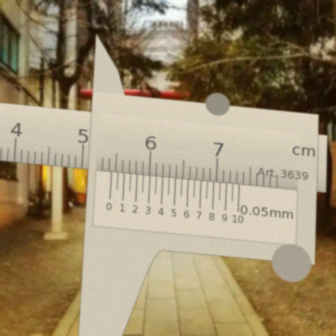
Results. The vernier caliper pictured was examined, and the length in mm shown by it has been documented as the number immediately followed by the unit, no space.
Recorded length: 54.4mm
